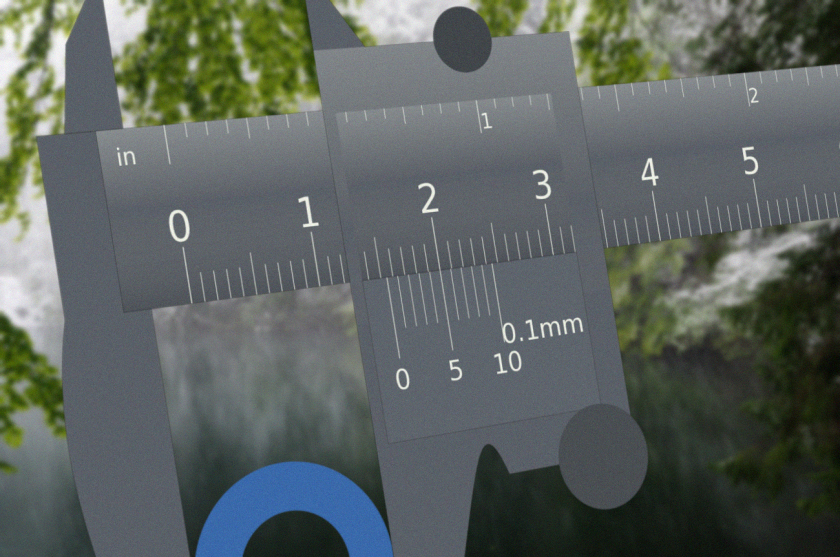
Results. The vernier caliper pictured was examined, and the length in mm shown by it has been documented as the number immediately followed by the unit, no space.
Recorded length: 15.5mm
